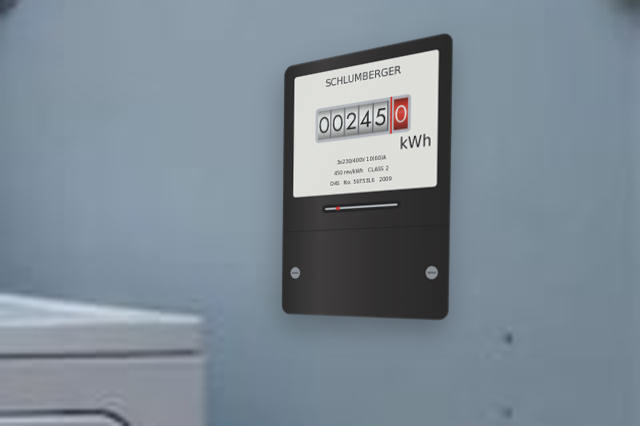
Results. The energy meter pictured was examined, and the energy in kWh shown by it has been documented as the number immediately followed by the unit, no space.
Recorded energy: 245.0kWh
